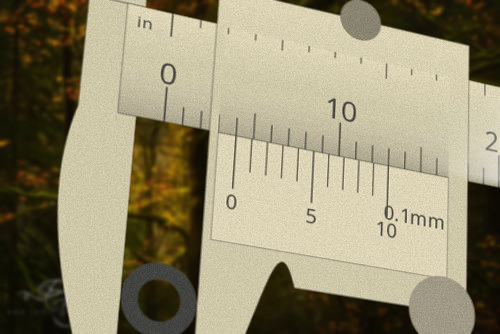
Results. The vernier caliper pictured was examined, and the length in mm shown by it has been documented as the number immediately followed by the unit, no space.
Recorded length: 4.0mm
